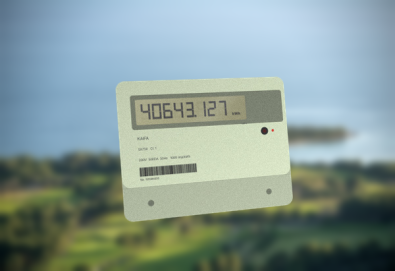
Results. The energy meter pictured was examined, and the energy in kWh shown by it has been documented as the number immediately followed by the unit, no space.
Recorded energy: 40643.127kWh
